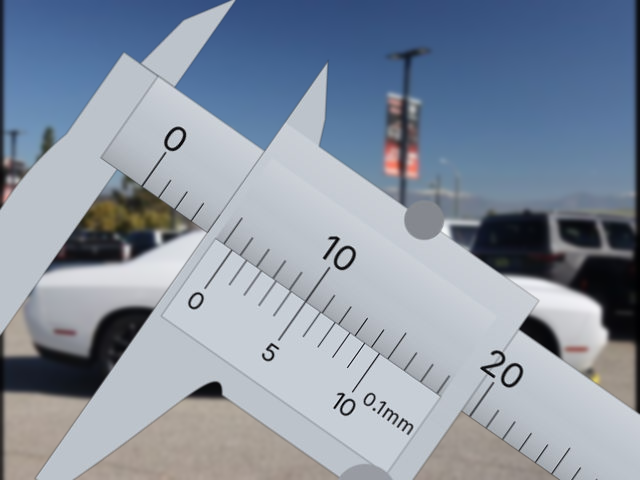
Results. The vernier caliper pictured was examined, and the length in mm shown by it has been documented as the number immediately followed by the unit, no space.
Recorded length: 5.5mm
